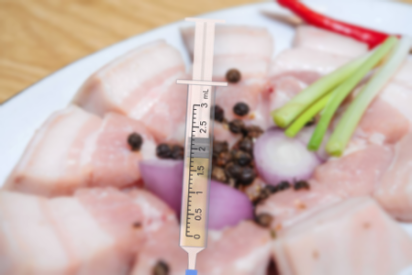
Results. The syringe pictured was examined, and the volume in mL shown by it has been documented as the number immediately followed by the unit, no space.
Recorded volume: 1.8mL
